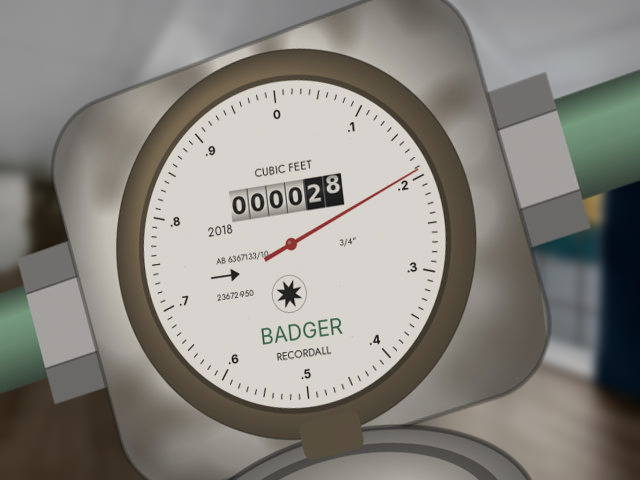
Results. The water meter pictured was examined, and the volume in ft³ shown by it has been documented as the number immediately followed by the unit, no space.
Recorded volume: 28.19ft³
